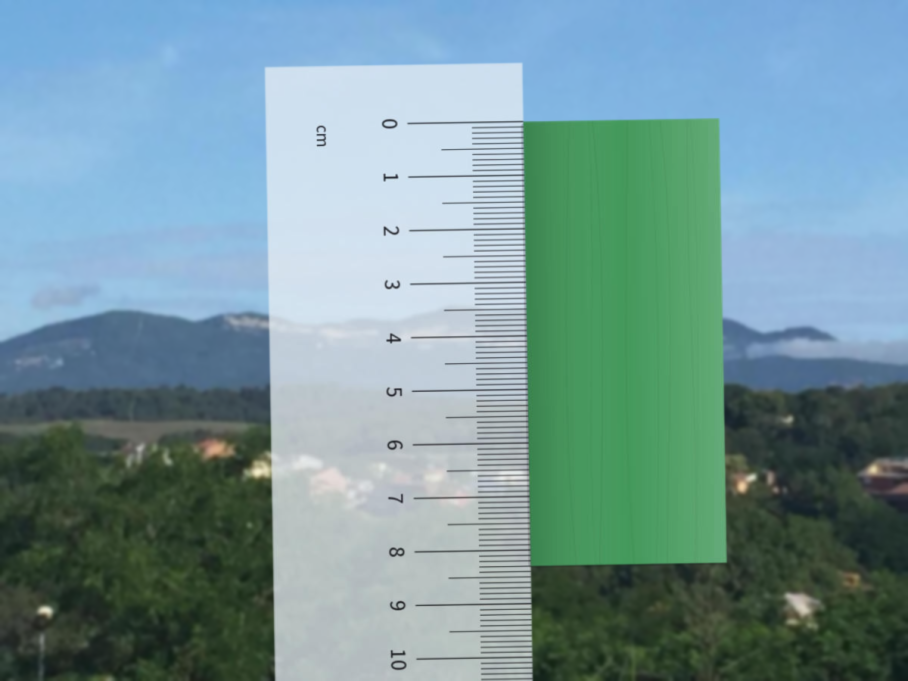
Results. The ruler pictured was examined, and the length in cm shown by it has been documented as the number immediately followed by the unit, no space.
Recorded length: 8.3cm
